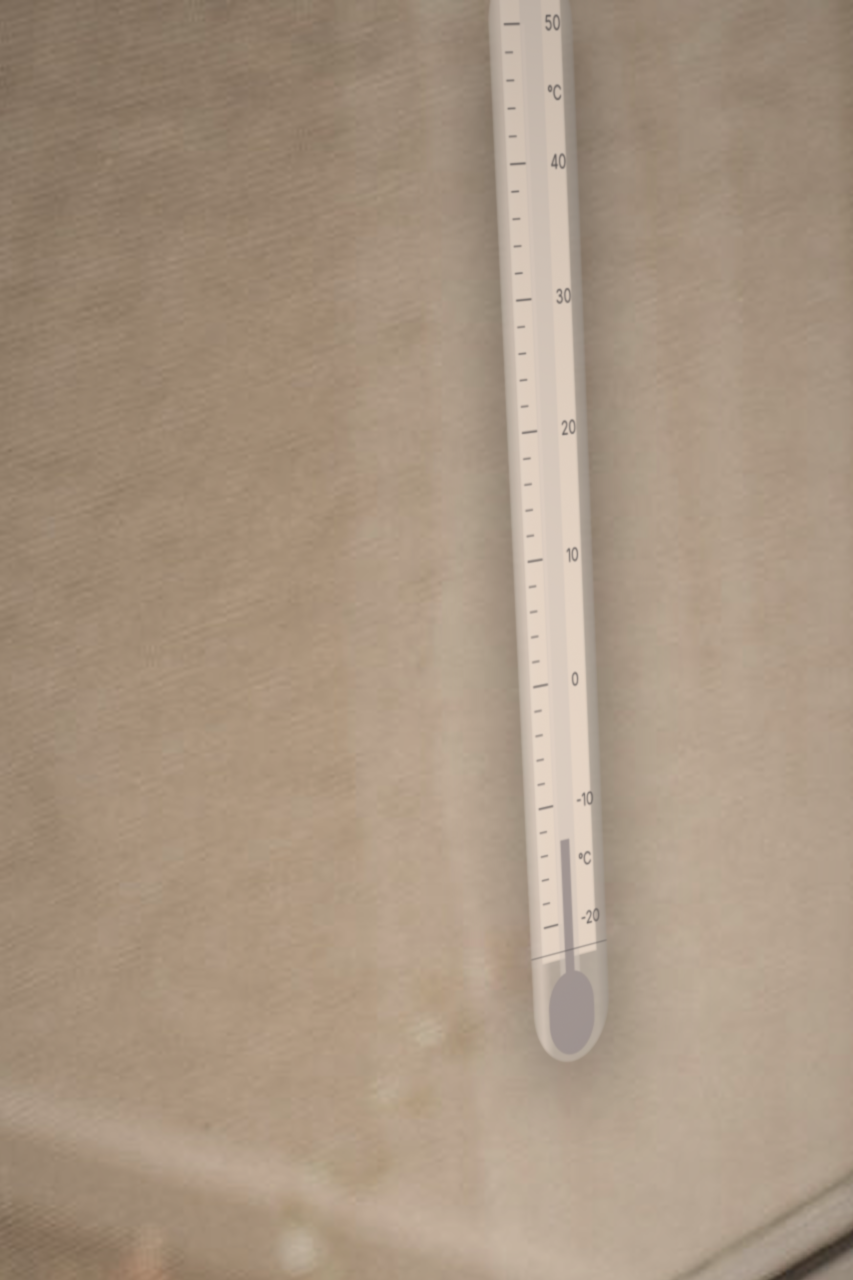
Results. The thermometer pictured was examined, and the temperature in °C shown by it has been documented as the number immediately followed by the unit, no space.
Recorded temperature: -13°C
